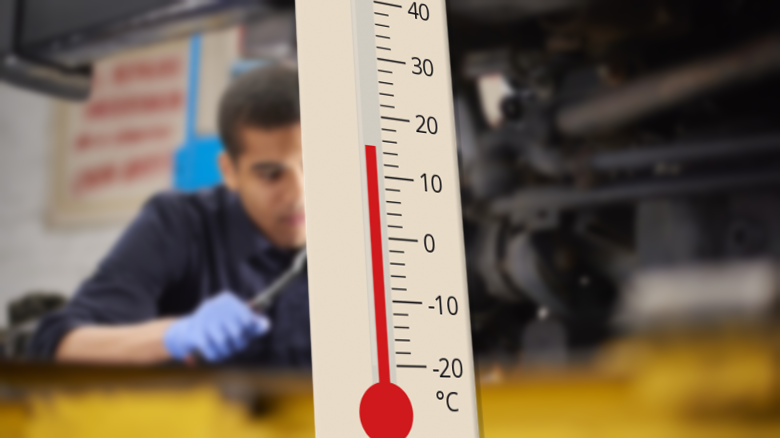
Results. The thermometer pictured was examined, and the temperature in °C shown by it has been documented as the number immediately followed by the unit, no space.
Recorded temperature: 15°C
